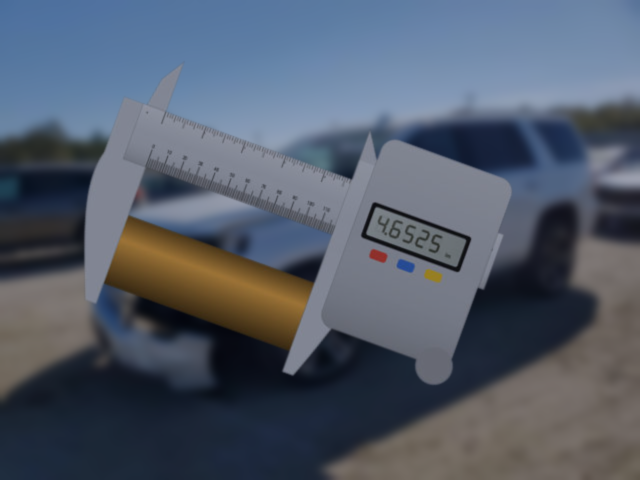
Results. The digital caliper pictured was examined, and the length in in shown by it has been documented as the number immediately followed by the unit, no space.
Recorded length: 4.6525in
